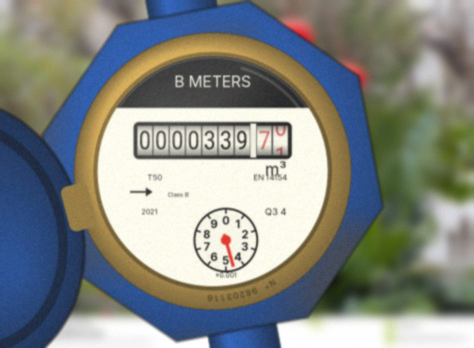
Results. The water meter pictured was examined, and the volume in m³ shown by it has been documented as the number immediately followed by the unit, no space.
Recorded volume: 339.704m³
